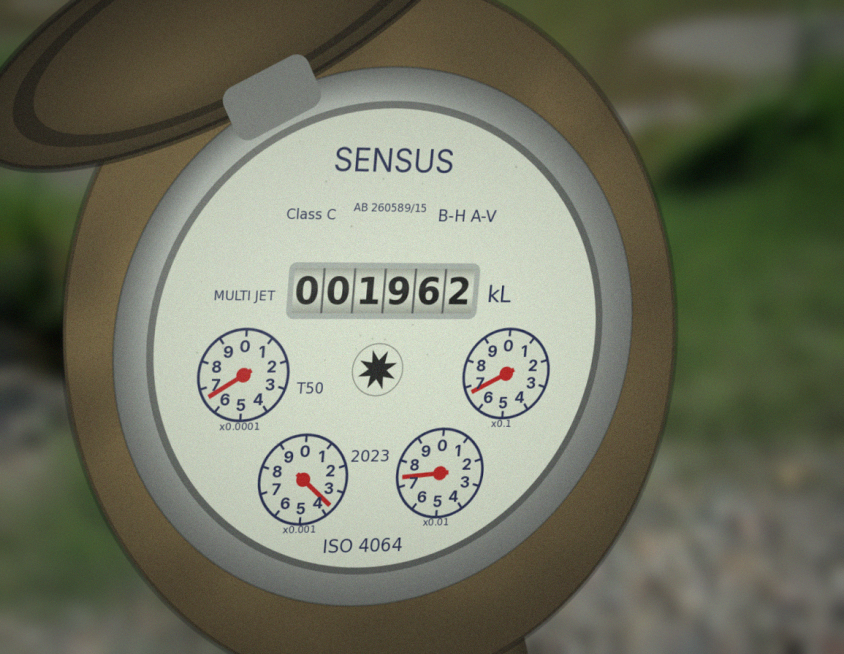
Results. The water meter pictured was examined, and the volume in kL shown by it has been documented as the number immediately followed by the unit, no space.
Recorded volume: 1962.6736kL
